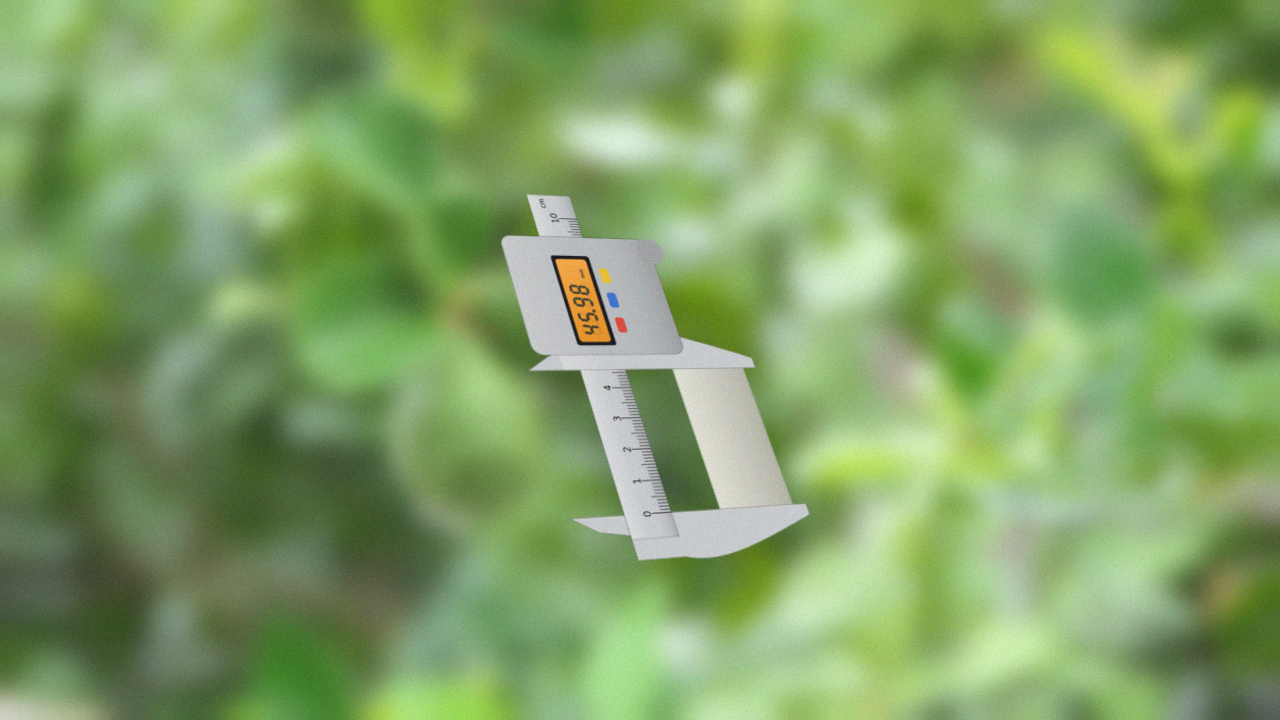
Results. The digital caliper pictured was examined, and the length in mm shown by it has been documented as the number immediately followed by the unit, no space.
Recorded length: 45.98mm
